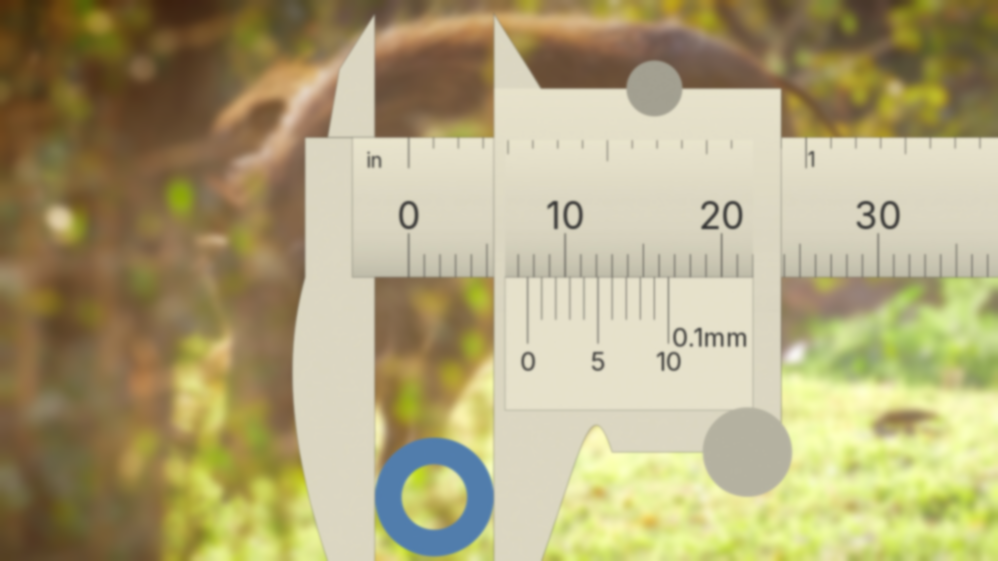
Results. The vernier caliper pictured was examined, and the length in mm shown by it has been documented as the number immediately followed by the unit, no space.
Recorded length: 7.6mm
